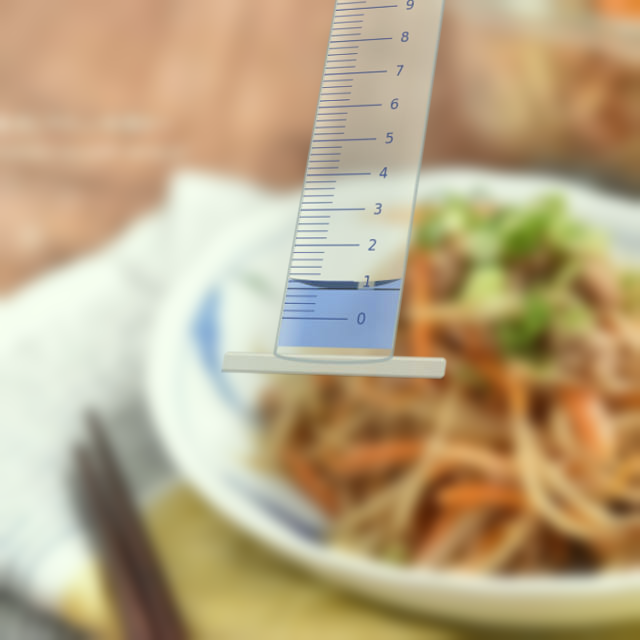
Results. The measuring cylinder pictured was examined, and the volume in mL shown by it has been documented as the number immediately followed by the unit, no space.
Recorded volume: 0.8mL
